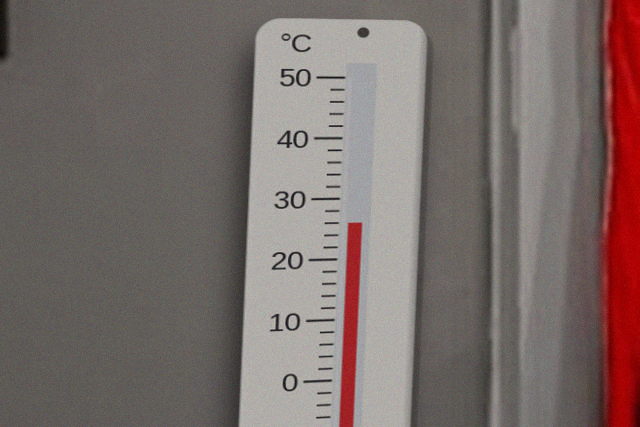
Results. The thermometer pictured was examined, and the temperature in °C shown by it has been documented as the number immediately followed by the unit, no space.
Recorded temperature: 26°C
